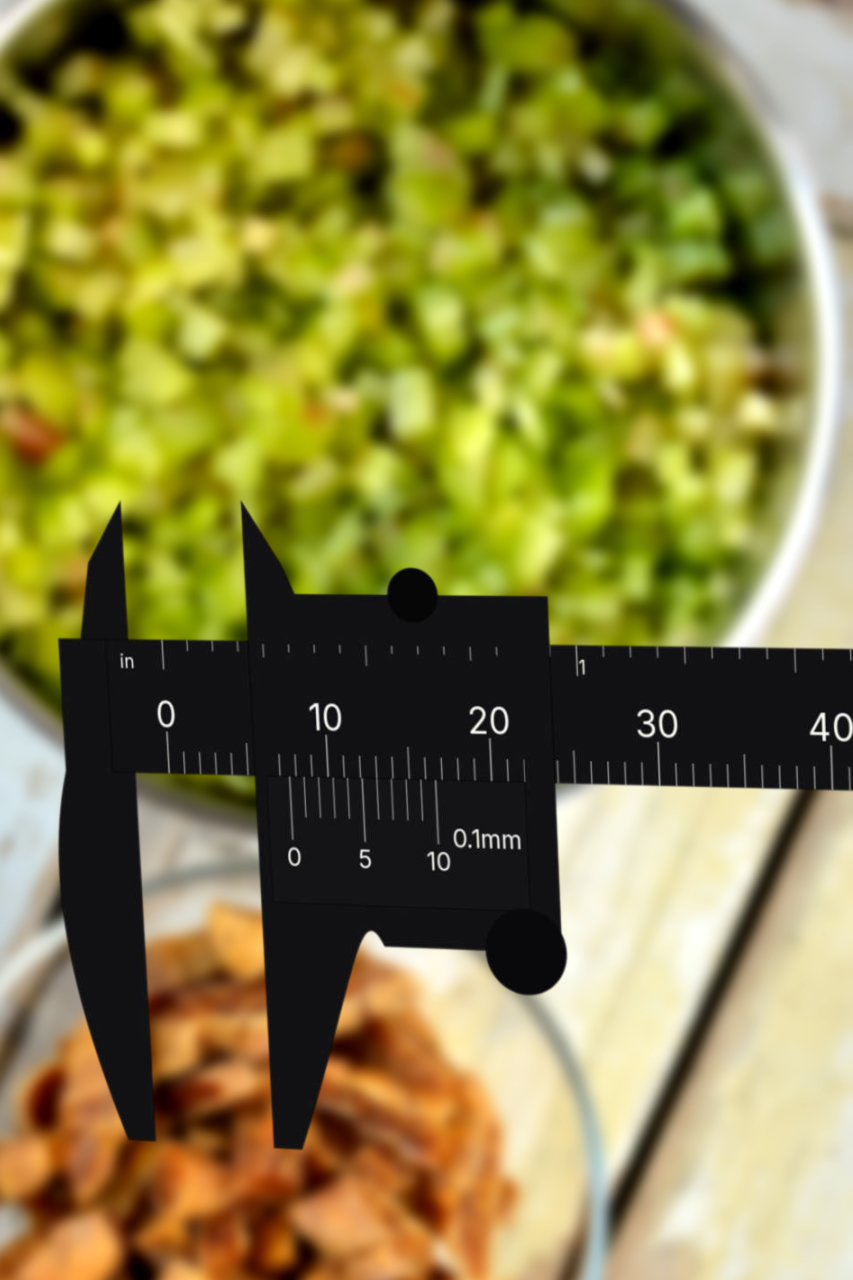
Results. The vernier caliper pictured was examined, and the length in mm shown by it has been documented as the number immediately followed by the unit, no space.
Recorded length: 7.6mm
